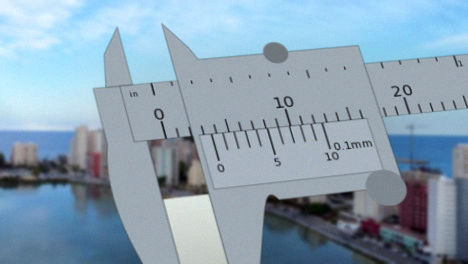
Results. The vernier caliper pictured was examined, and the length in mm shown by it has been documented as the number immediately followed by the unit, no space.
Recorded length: 3.6mm
